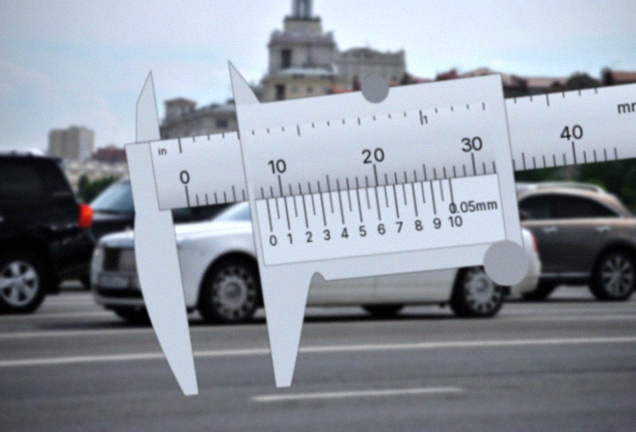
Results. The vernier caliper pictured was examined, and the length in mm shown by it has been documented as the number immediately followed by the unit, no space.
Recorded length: 8.4mm
